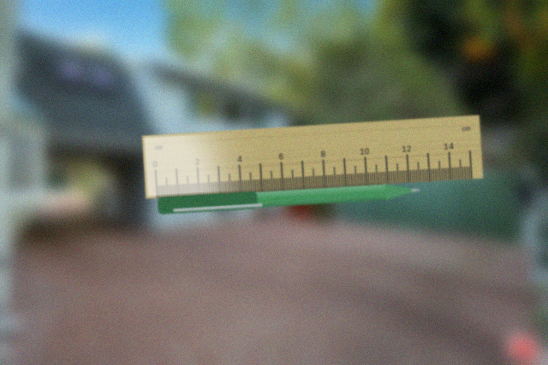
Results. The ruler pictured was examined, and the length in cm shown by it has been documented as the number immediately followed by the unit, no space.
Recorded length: 12.5cm
